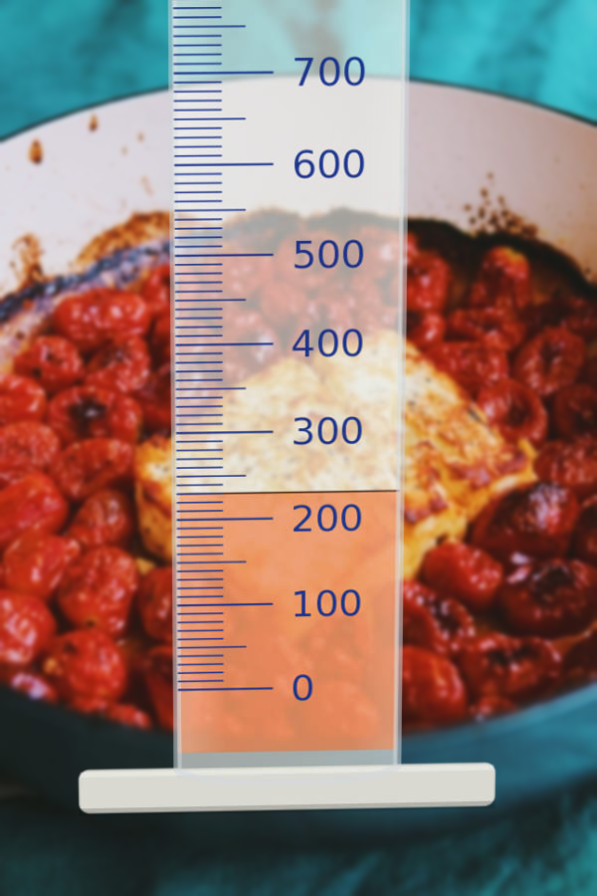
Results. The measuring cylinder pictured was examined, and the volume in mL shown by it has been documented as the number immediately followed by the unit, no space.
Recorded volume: 230mL
